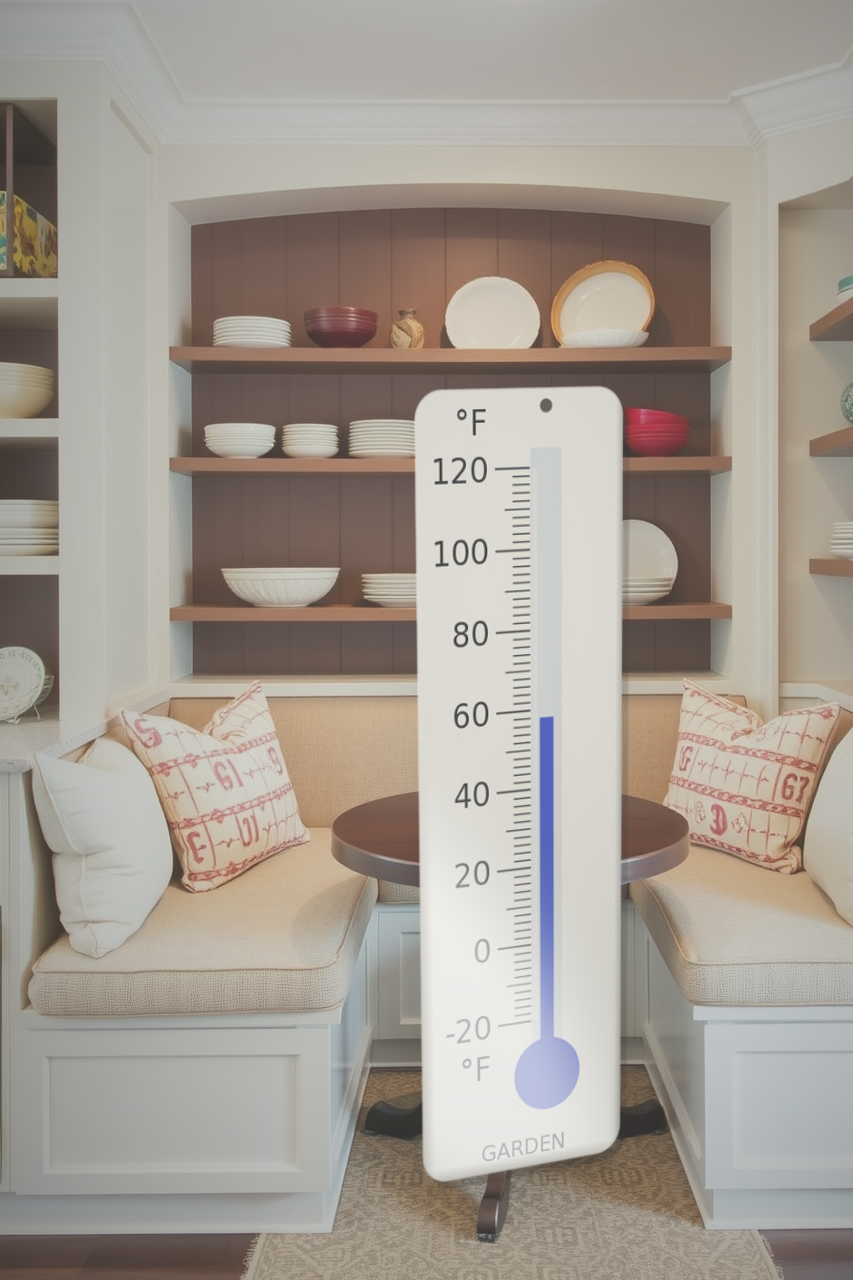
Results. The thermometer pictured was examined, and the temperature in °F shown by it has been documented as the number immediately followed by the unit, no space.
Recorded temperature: 58°F
